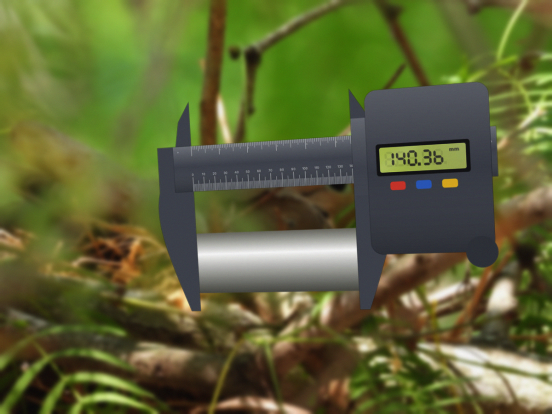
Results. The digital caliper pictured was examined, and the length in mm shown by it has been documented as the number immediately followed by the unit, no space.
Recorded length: 140.36mm
